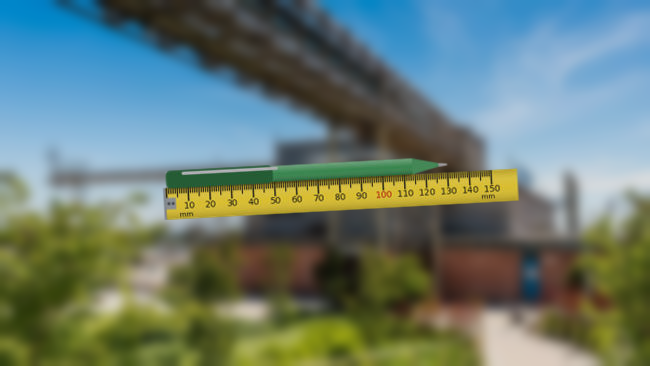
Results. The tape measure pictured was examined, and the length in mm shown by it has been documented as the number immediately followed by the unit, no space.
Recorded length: 130mm
